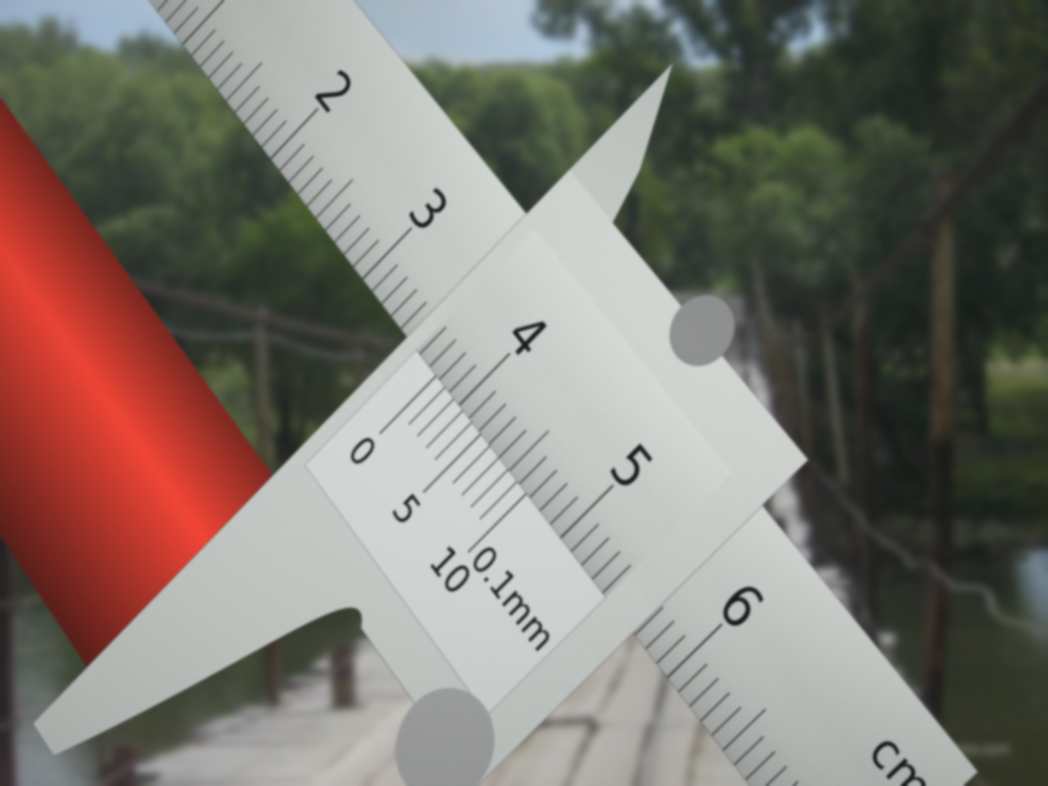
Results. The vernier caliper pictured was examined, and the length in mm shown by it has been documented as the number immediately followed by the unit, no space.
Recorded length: 37.7mm
